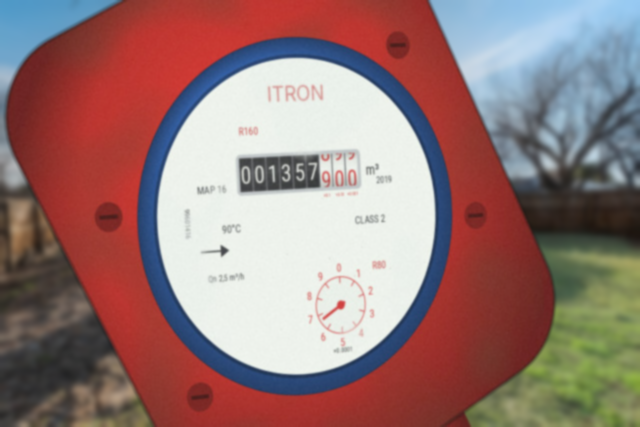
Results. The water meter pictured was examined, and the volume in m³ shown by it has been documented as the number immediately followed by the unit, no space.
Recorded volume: 1357.8996m³
